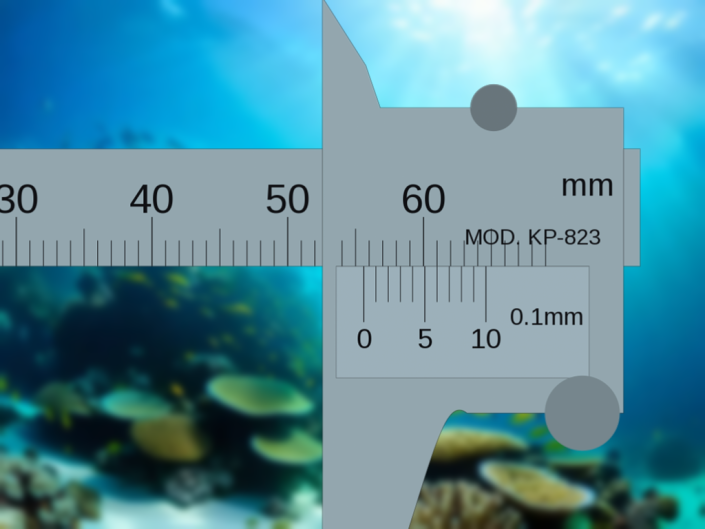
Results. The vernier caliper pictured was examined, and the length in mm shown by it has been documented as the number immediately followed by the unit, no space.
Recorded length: 55.6mm
